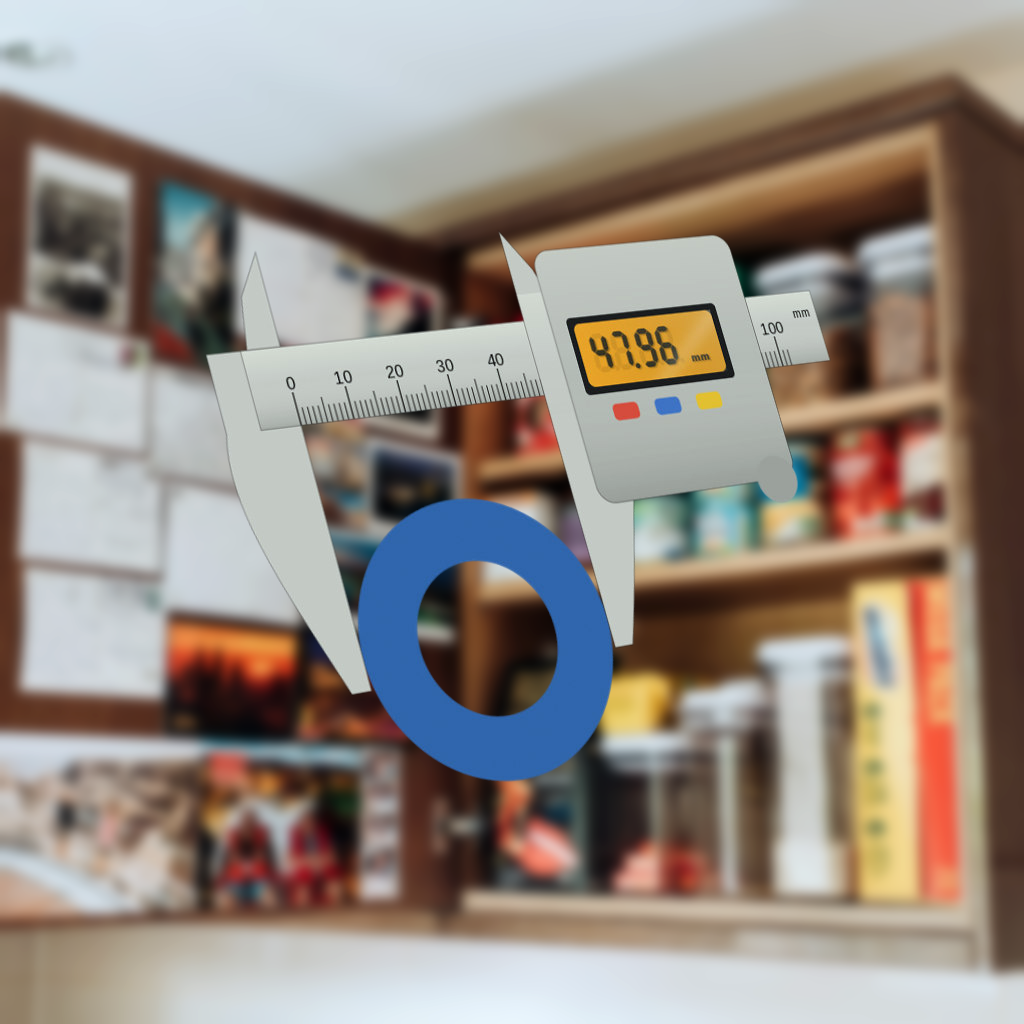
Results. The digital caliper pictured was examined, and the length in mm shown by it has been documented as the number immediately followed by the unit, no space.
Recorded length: 47.96mm
